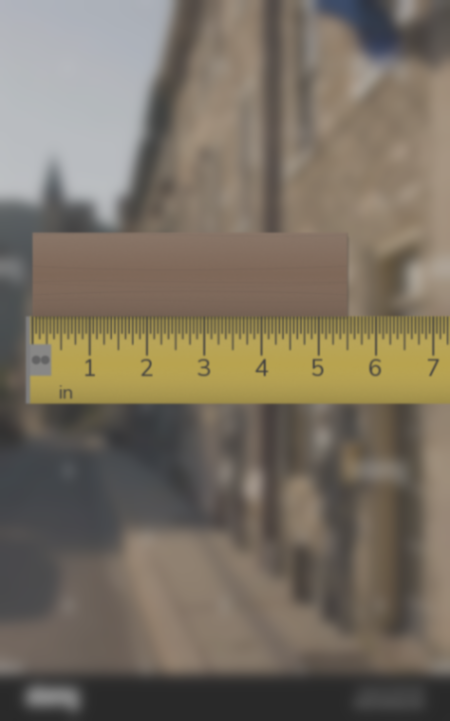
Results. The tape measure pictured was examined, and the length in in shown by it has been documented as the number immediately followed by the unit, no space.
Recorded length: 5.5in
